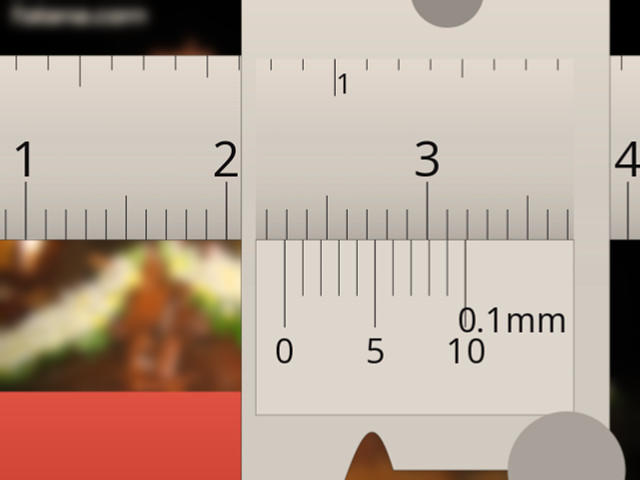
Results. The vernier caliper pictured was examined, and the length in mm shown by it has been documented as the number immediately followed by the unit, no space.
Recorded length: 22.9mm
